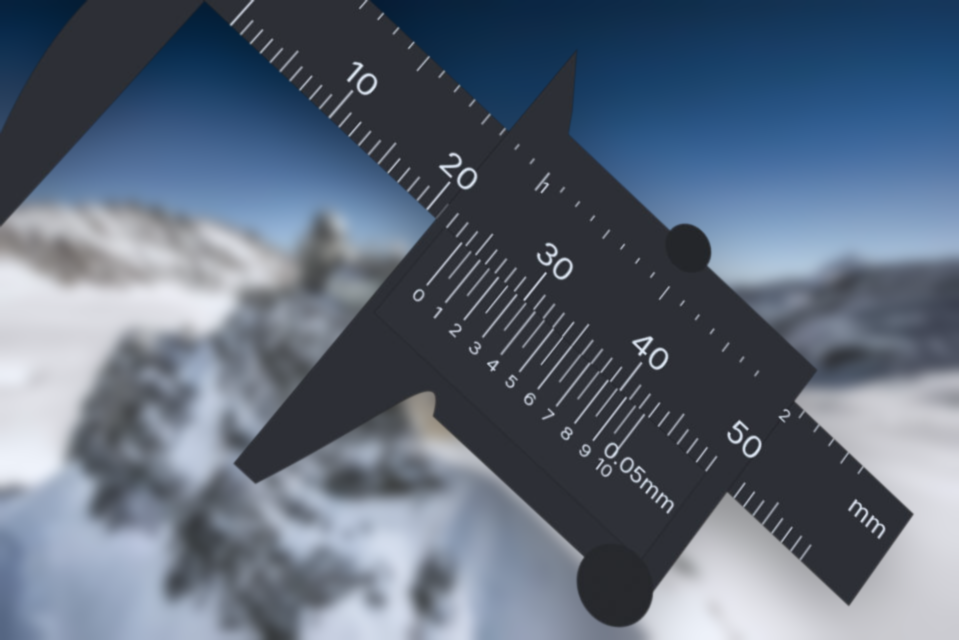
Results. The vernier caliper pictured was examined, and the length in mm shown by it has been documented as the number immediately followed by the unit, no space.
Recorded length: 23.6mm
